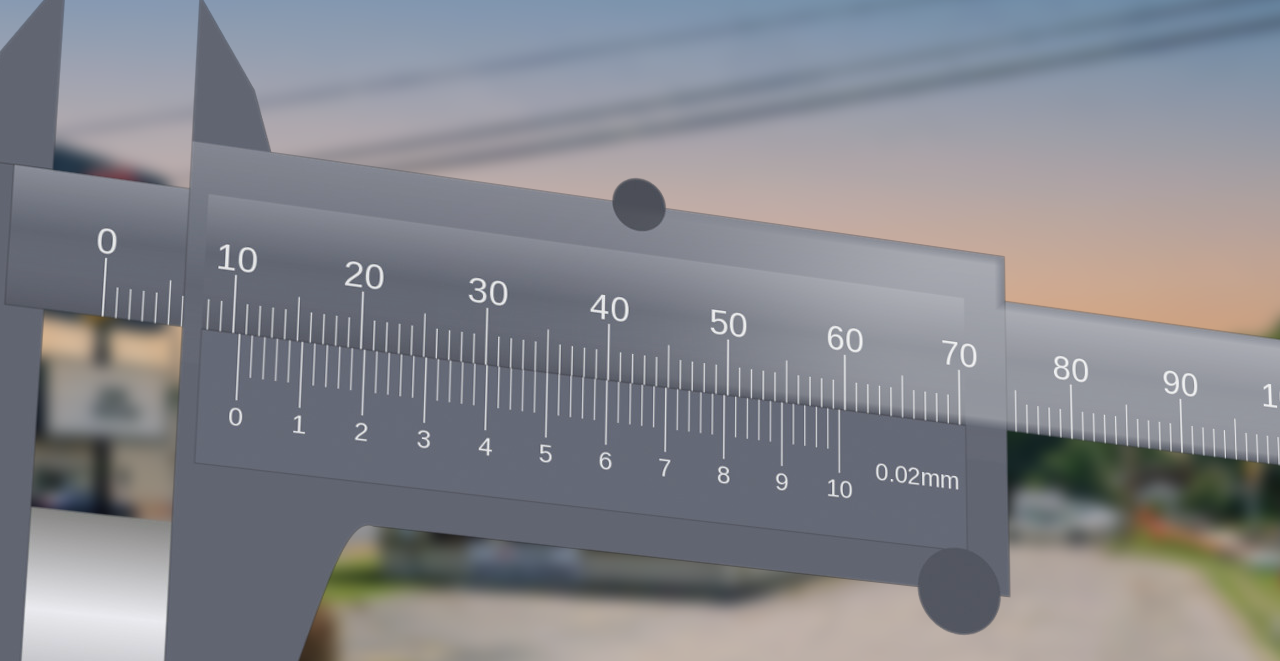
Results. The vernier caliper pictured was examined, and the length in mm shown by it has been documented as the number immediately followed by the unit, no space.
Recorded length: 10.5mm
